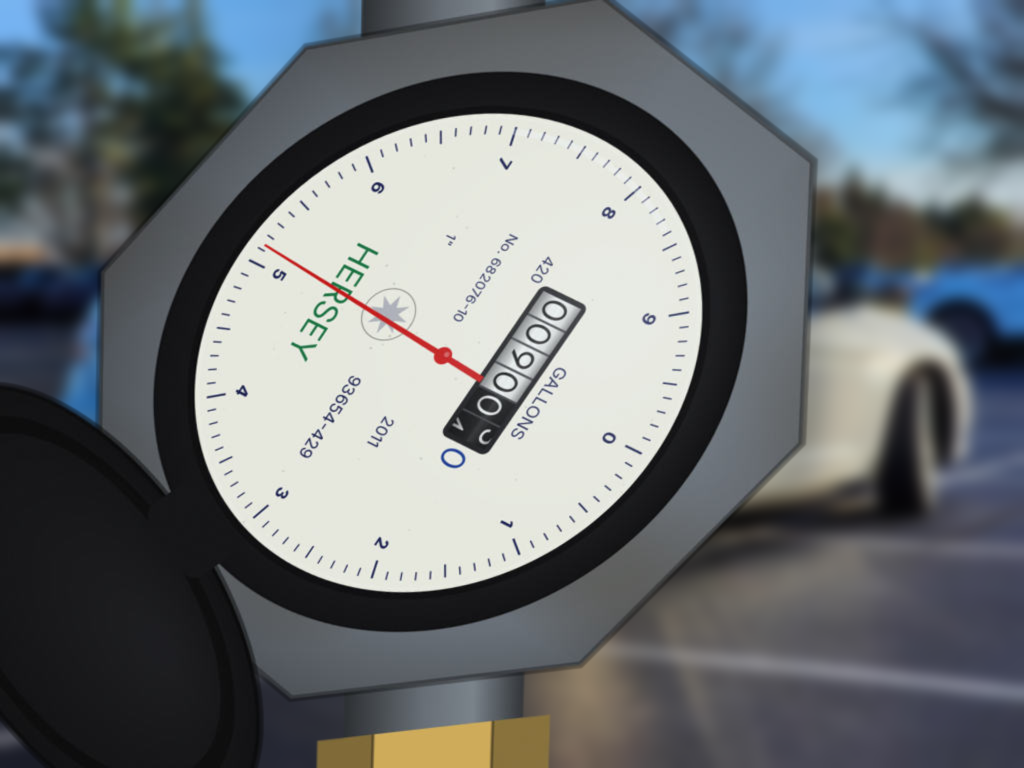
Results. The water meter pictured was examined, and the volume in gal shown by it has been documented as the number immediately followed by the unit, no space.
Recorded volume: 90035.1gal
